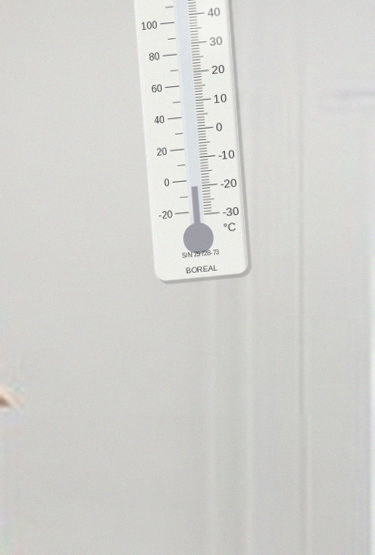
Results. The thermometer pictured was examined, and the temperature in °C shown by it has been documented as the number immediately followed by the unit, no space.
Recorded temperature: -20°C
